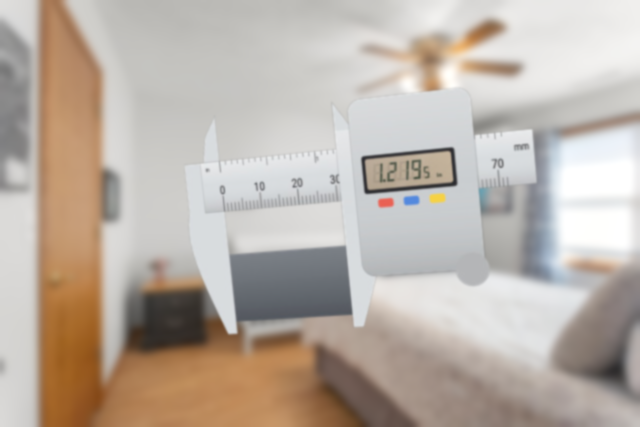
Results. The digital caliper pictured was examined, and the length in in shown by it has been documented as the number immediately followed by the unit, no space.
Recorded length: 1.2195in
